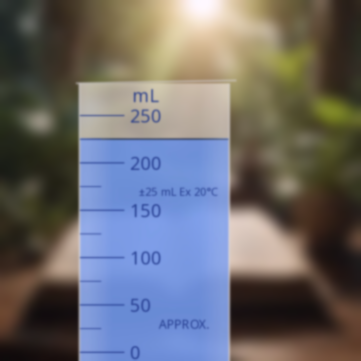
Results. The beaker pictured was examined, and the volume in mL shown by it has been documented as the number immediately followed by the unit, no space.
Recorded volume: 225mL
